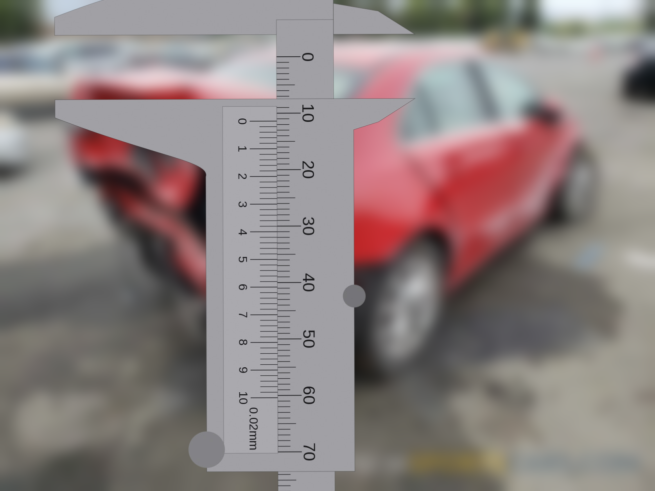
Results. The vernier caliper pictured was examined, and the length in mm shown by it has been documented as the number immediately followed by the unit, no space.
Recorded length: 11.4mm
